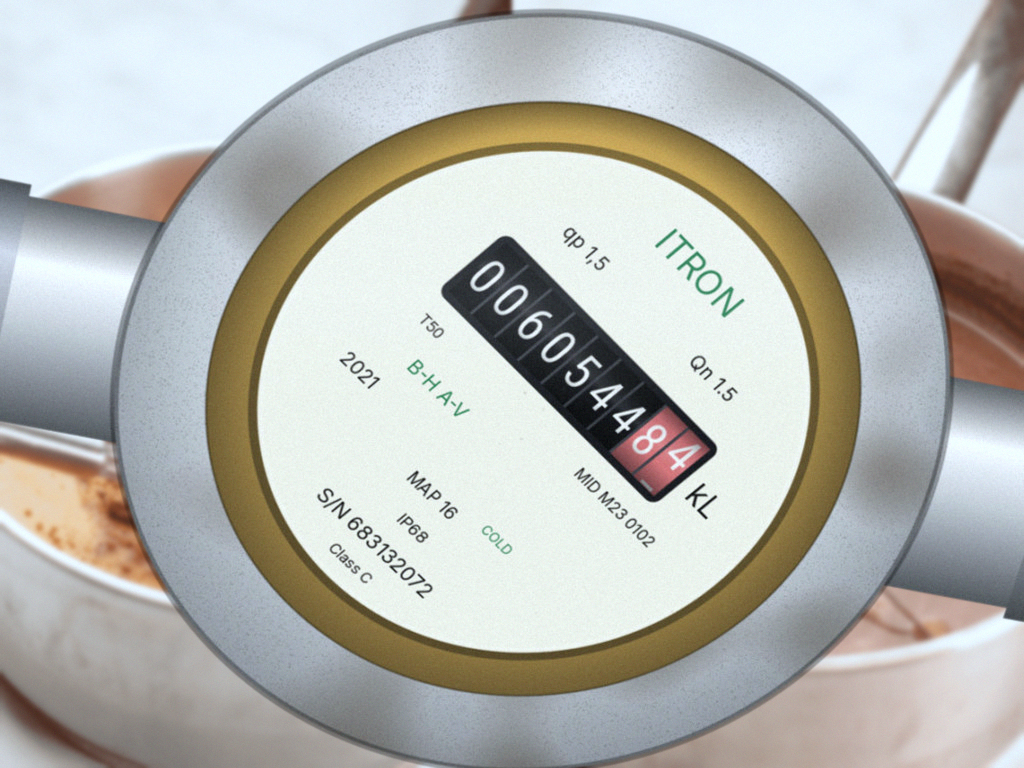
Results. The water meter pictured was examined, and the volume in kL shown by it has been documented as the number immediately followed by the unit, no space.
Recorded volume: 60544.84kL
